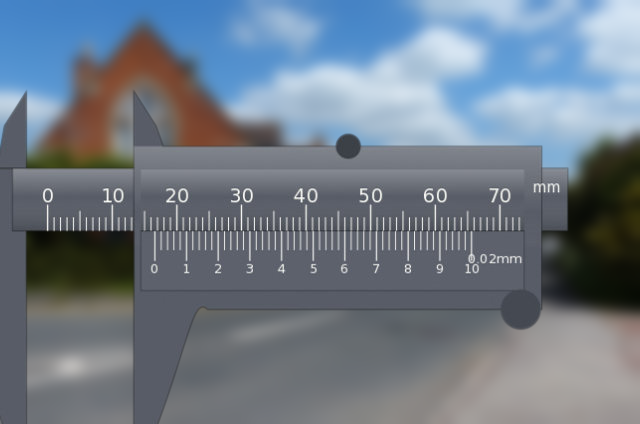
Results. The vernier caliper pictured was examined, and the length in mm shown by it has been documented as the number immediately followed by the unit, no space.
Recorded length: 16.6mm
